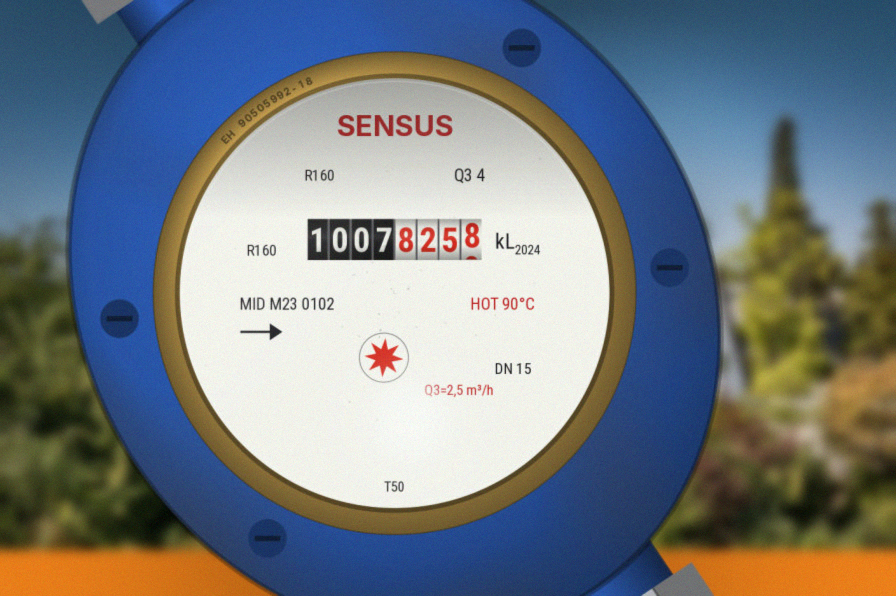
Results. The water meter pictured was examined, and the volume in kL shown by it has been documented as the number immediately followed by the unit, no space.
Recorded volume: 1007.8258kL
